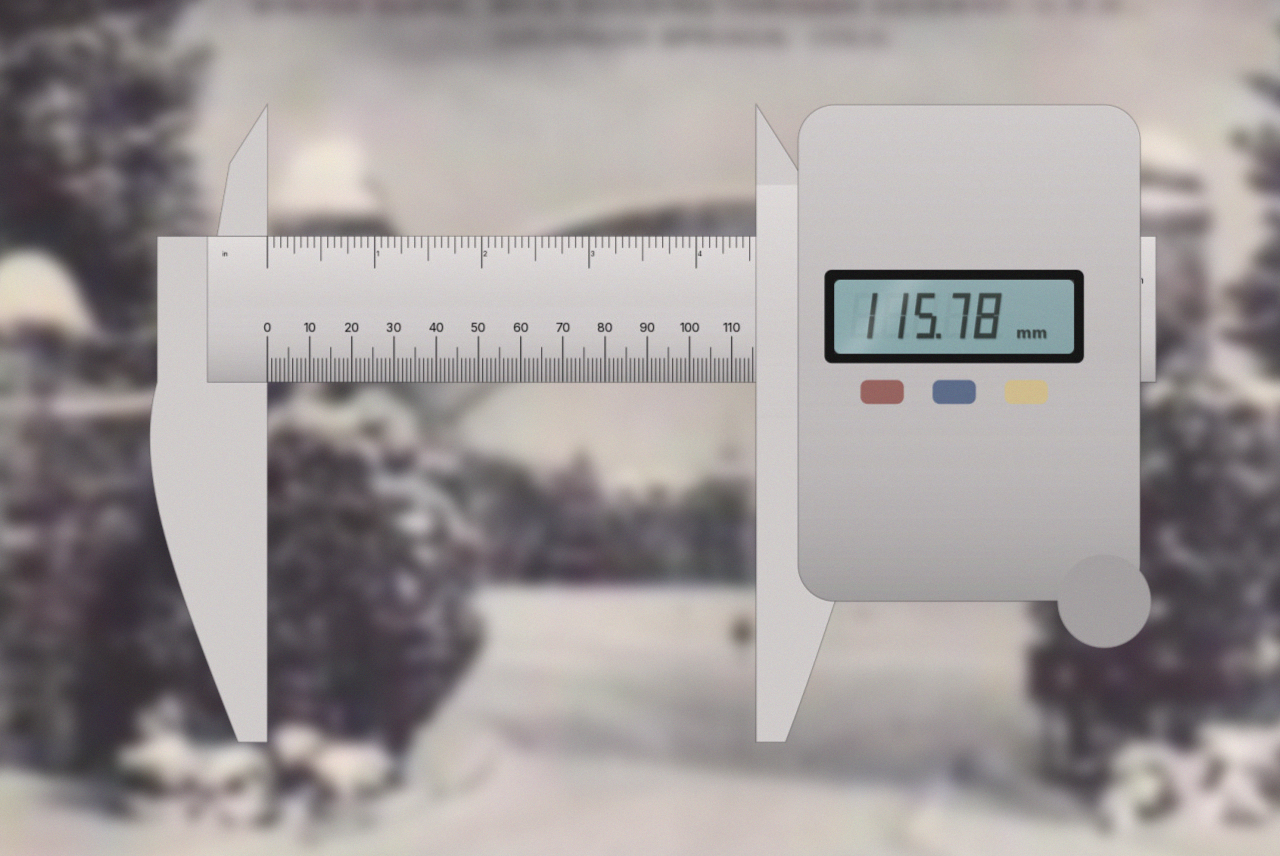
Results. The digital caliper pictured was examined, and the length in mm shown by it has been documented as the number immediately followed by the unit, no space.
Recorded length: 115.78mm
